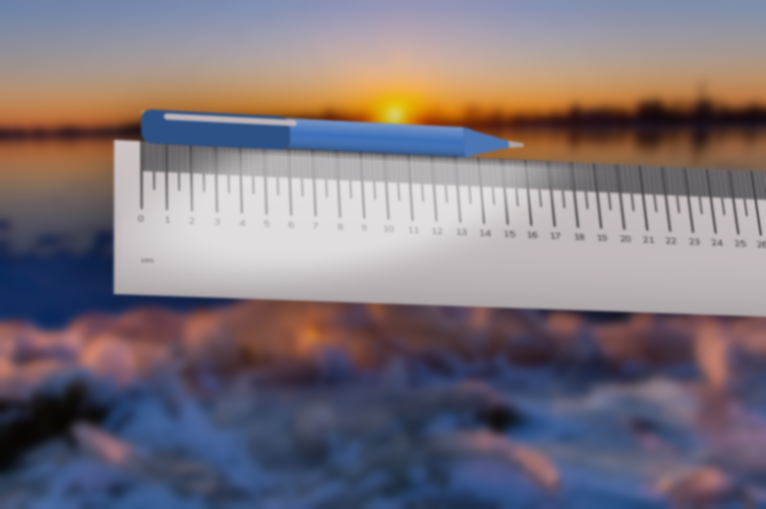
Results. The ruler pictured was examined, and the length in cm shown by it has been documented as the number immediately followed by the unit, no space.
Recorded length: 16cm
